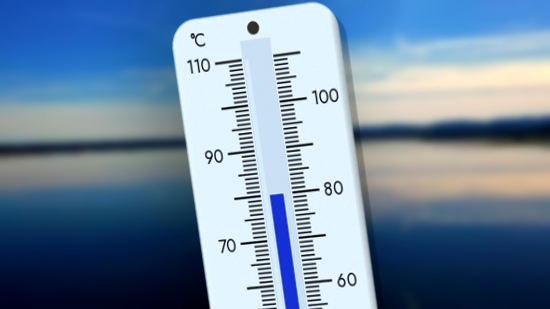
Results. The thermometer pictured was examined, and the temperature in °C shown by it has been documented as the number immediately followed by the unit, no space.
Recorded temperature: 80°C
